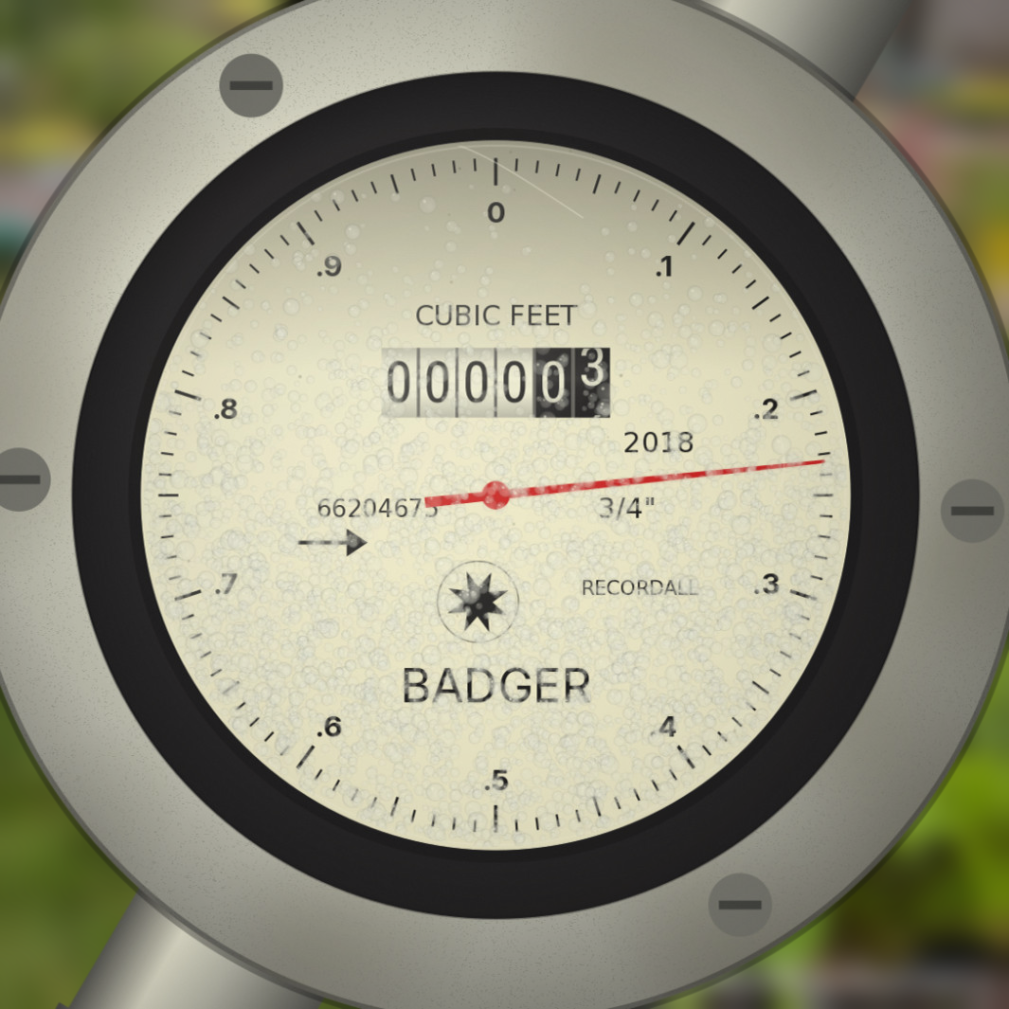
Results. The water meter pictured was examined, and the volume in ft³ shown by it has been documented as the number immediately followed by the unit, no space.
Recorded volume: 3.23ft³
